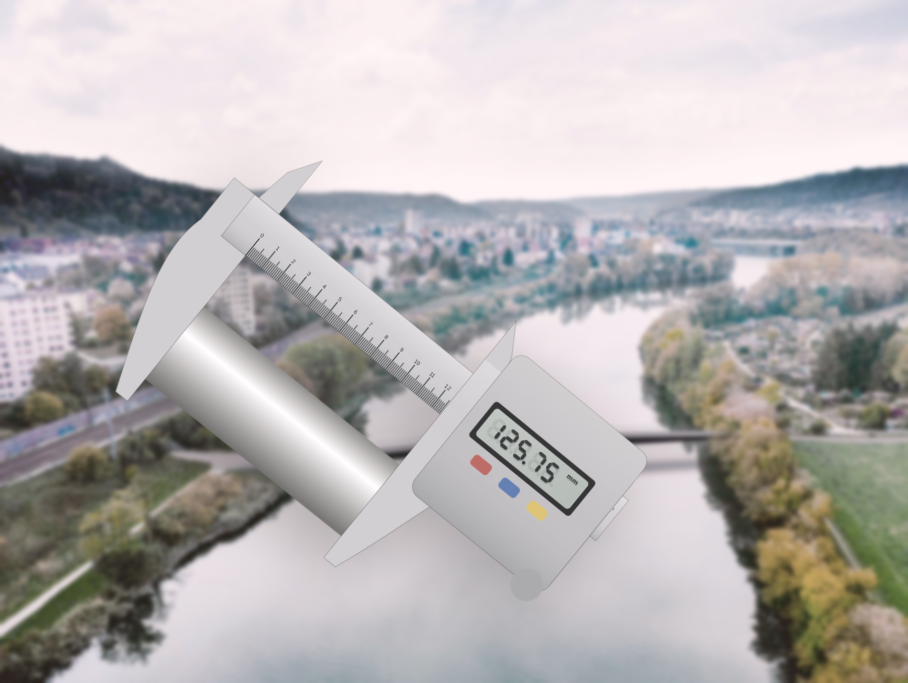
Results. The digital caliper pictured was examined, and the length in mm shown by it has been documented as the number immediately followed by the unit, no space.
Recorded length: 125.75mm
